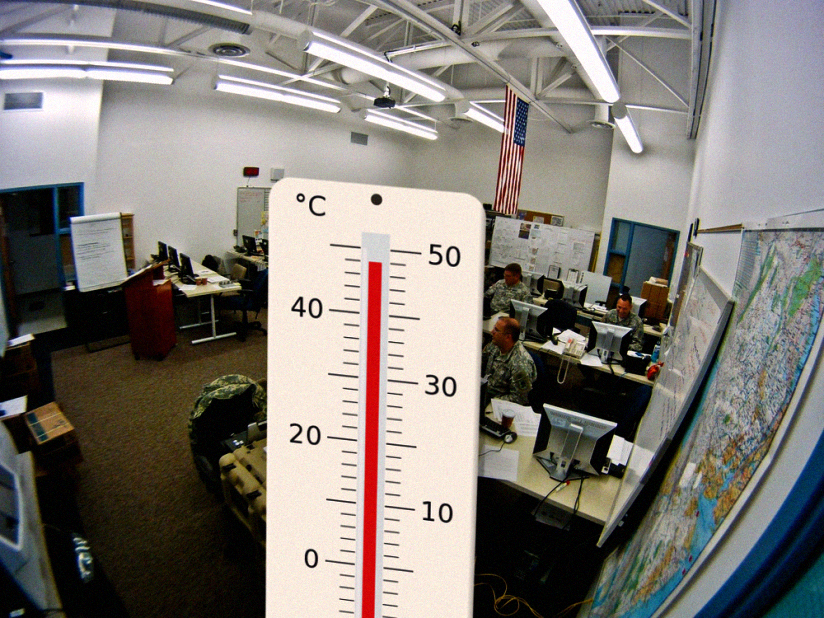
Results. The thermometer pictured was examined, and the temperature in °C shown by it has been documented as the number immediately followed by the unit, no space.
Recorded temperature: 48°C
